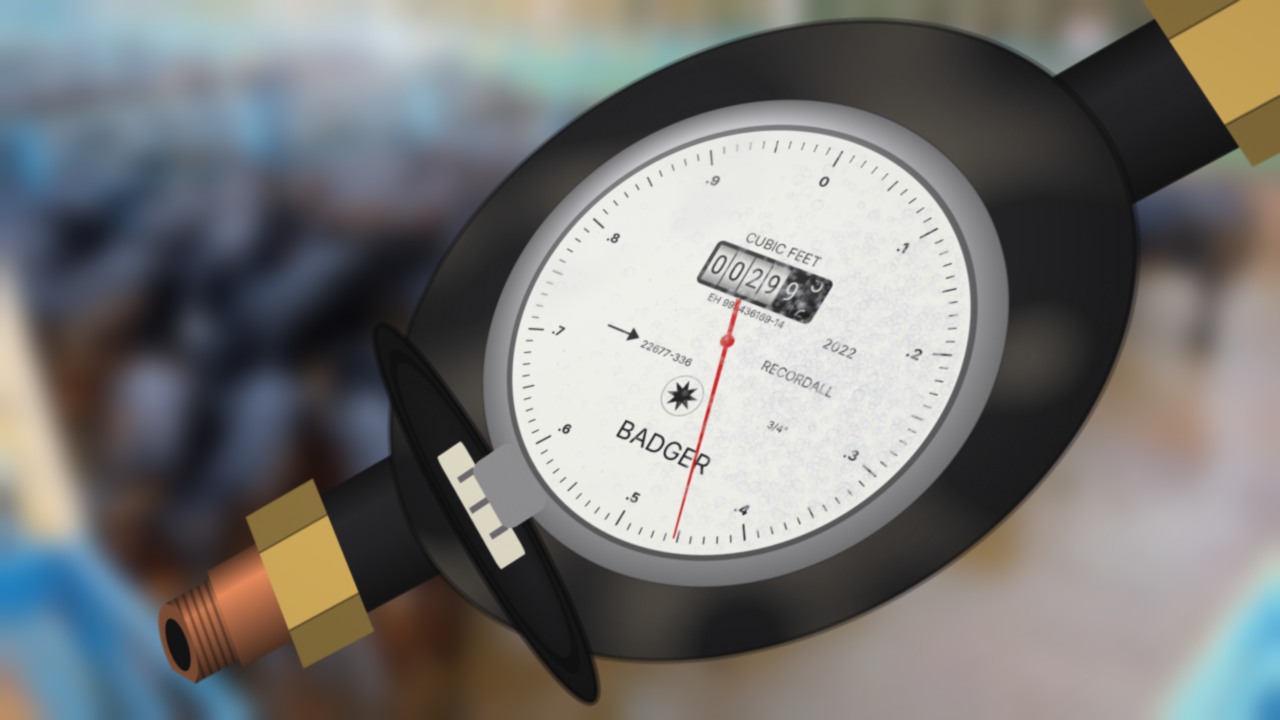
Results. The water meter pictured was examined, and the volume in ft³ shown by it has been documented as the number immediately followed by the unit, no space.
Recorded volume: 2995.45ft³
